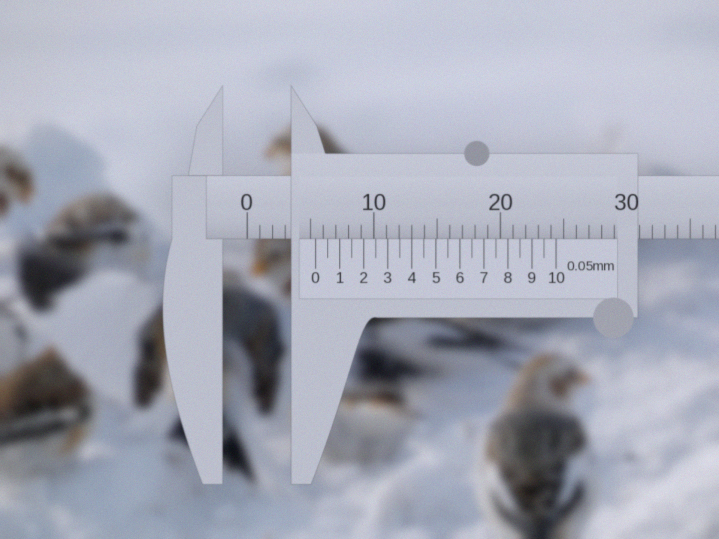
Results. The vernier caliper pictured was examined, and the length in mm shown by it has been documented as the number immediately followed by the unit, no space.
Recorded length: 5.4mm
